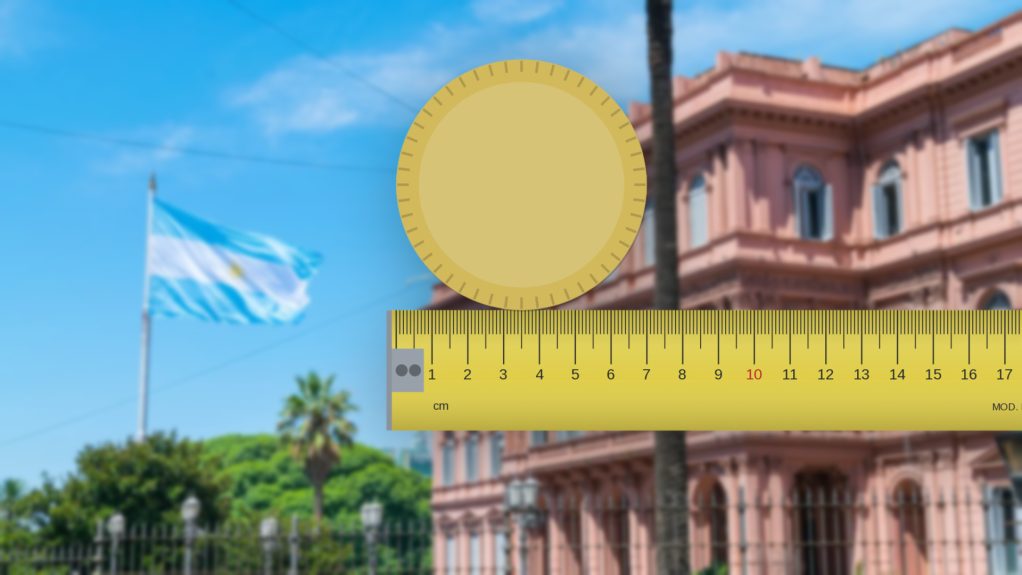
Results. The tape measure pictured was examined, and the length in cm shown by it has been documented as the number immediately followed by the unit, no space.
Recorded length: 7cm
